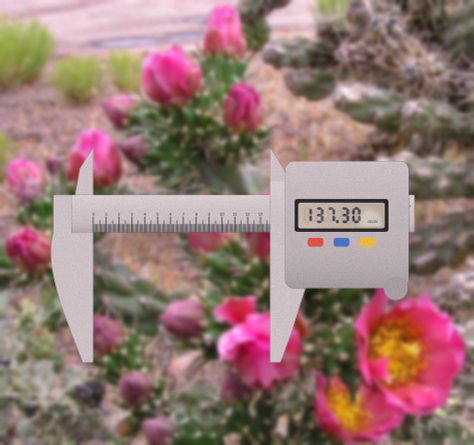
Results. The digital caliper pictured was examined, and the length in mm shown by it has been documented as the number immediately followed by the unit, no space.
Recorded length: 137.30mm
